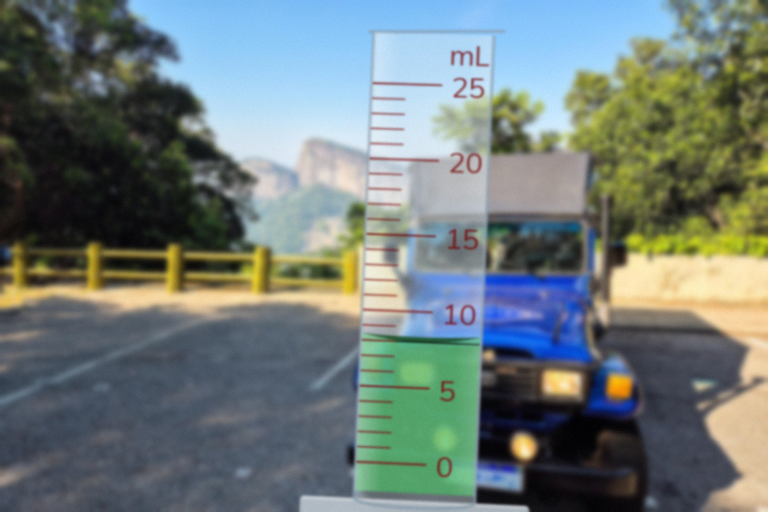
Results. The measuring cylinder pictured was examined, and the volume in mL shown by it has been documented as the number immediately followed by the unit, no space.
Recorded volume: 8mL
